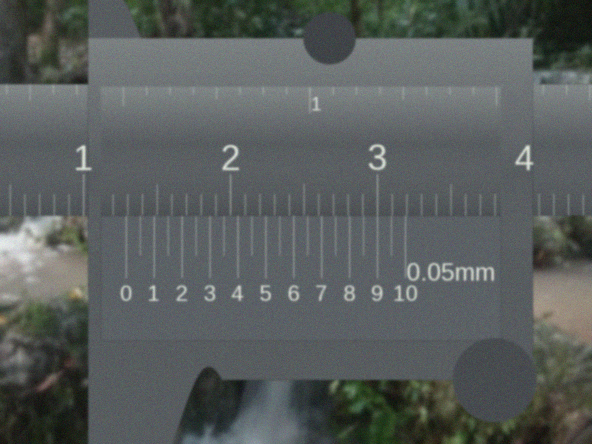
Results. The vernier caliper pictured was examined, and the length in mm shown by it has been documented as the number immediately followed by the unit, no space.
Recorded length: 12.9mm
